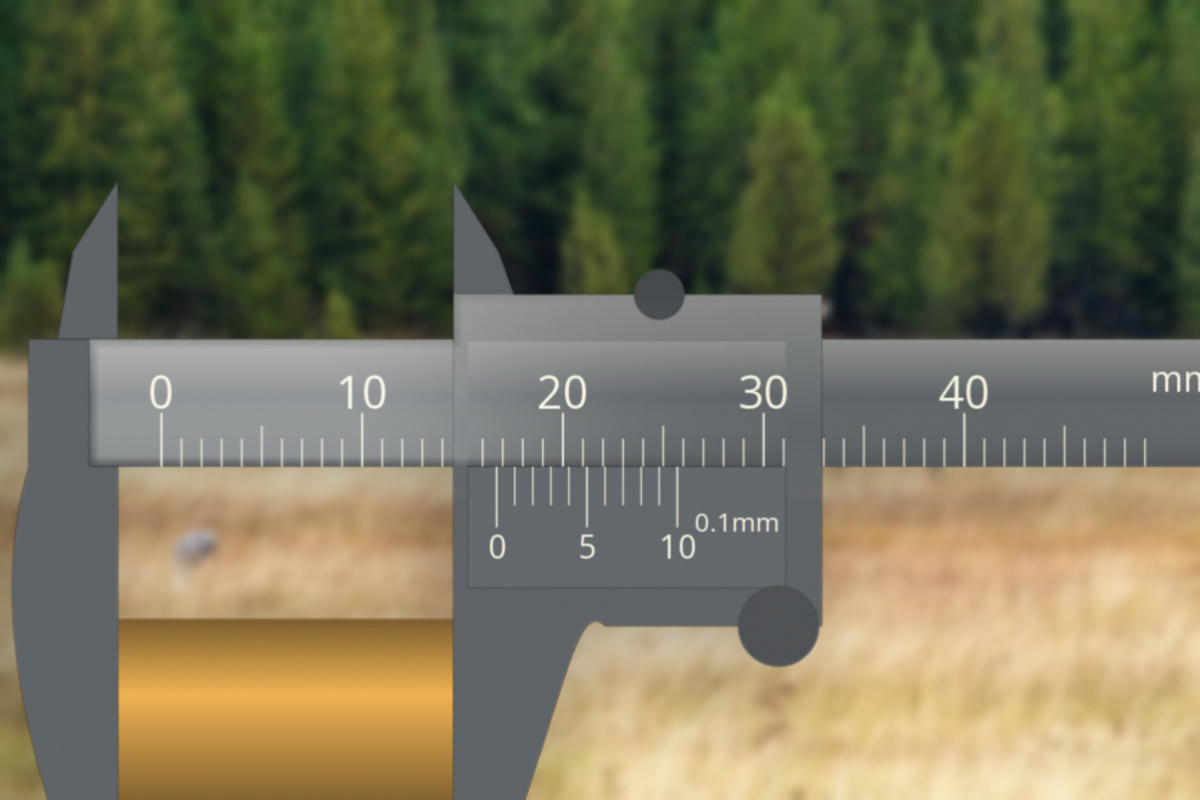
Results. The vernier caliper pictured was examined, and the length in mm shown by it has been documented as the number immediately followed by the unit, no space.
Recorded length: 16.7mm
